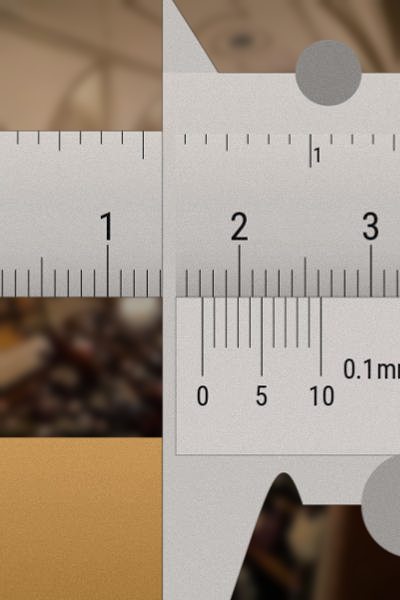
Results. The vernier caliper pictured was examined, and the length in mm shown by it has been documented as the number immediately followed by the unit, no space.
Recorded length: 17.2mm
